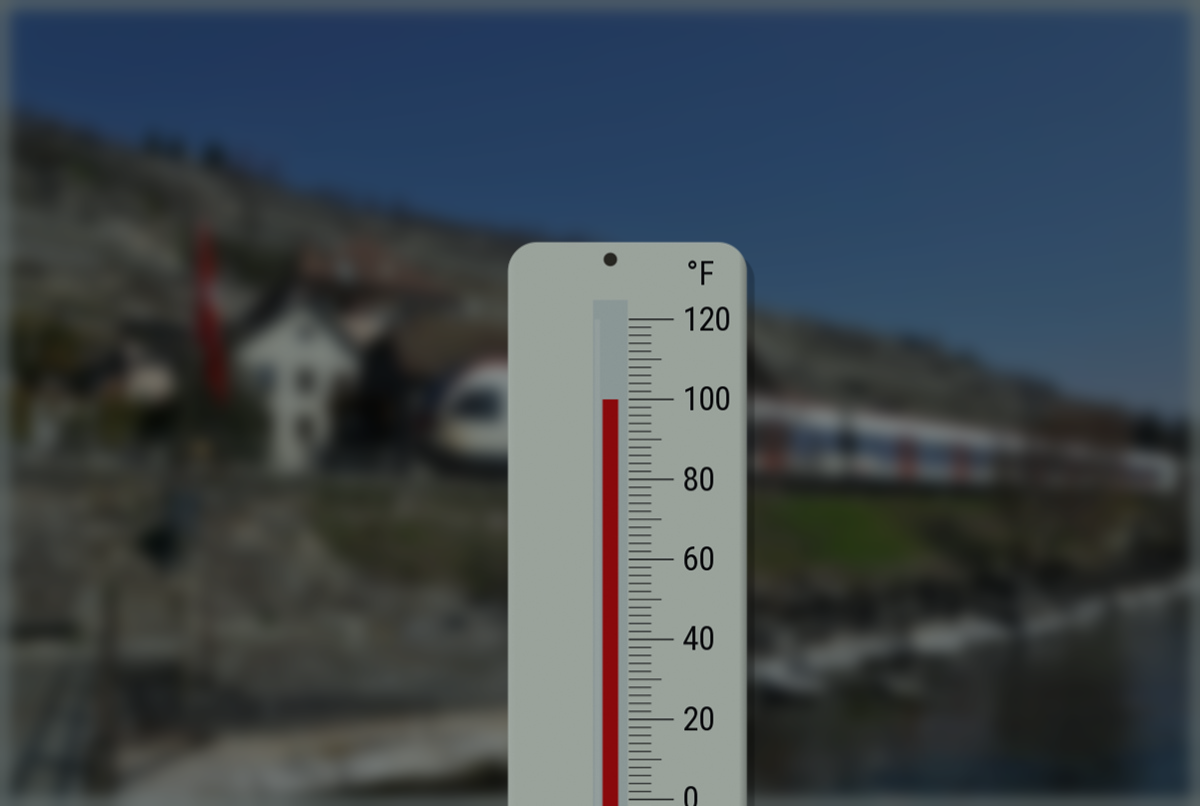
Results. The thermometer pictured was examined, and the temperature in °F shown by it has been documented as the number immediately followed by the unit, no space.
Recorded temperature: 100°F
